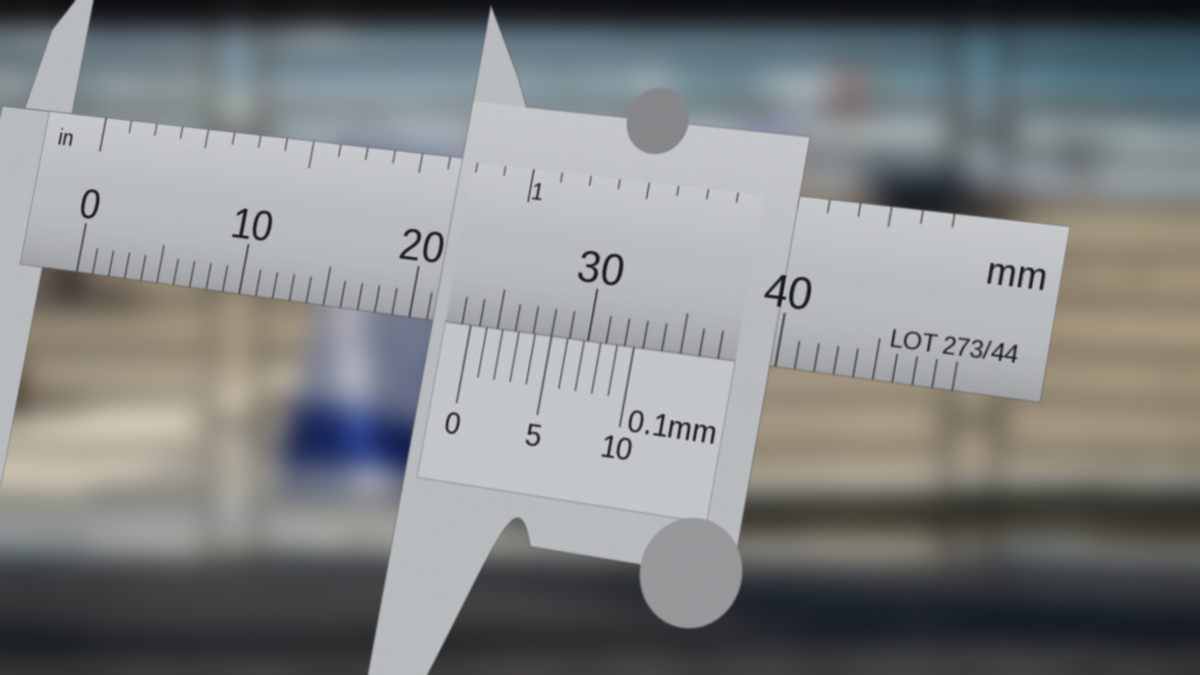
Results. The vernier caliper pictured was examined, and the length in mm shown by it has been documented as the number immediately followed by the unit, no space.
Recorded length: 23.5mm
